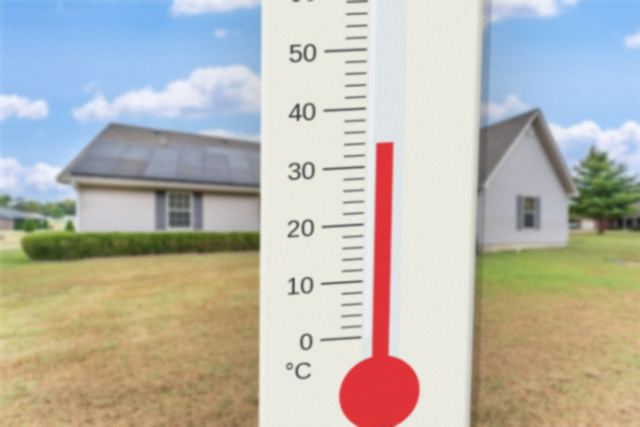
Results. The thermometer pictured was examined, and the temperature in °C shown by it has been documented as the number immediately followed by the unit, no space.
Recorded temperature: 34°C
